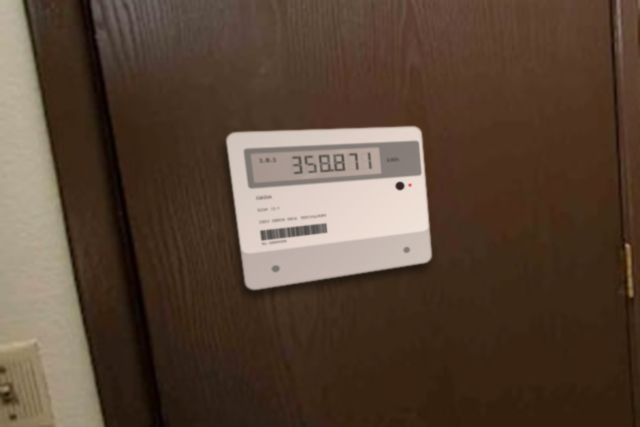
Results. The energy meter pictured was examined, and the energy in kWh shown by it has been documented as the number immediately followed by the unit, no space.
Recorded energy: 358.871kWh
